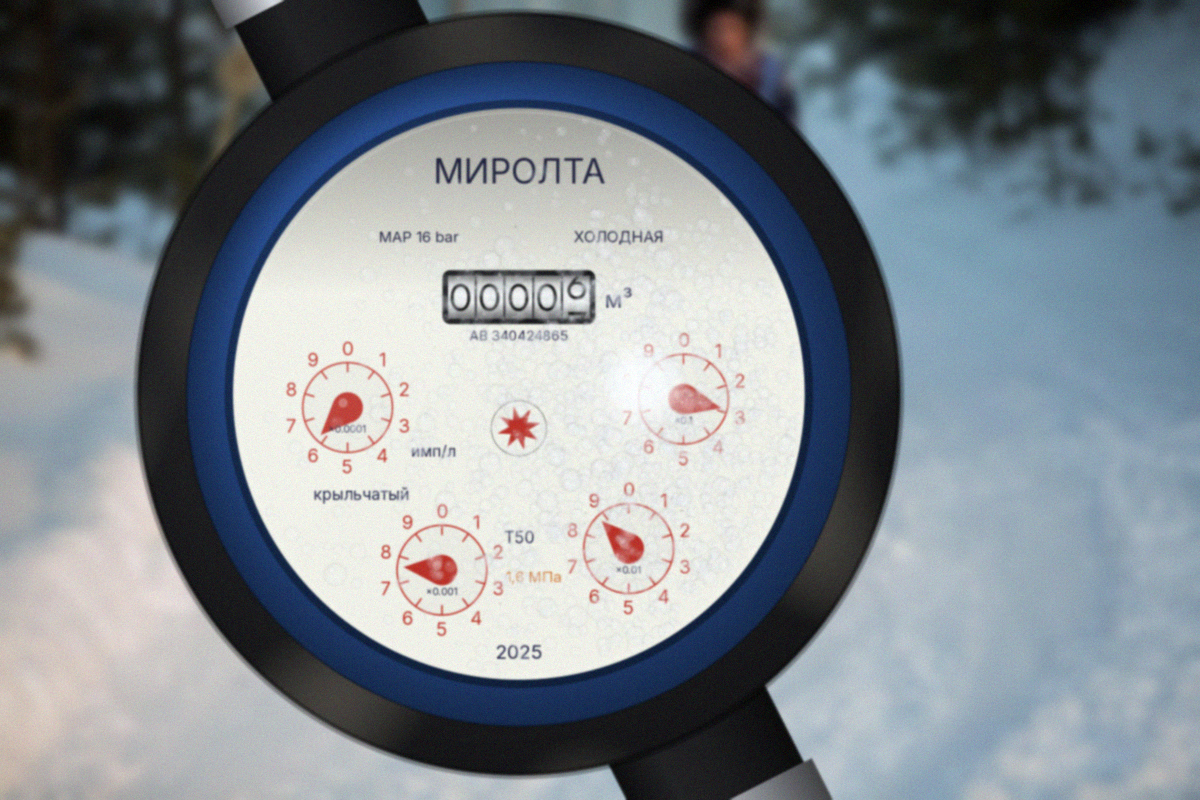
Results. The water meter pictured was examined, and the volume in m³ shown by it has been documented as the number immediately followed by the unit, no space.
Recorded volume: 6.2876m³
